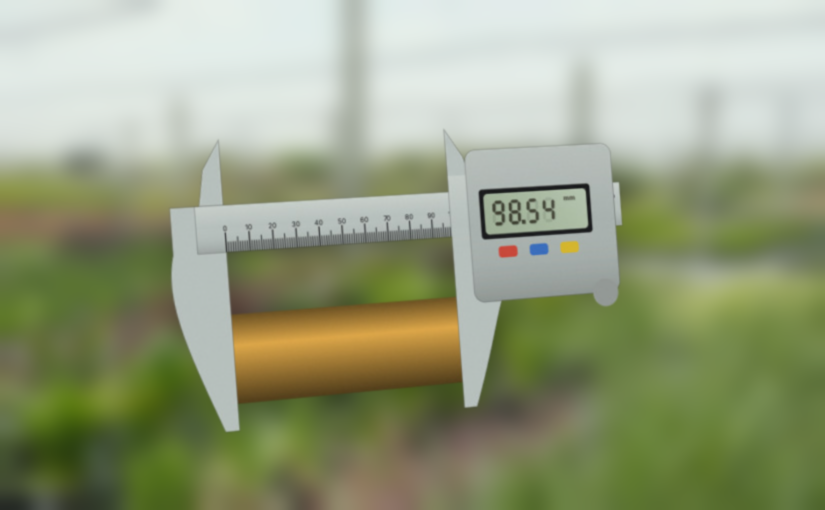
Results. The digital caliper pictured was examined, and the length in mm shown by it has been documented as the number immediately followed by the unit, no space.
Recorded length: 98.54mm
